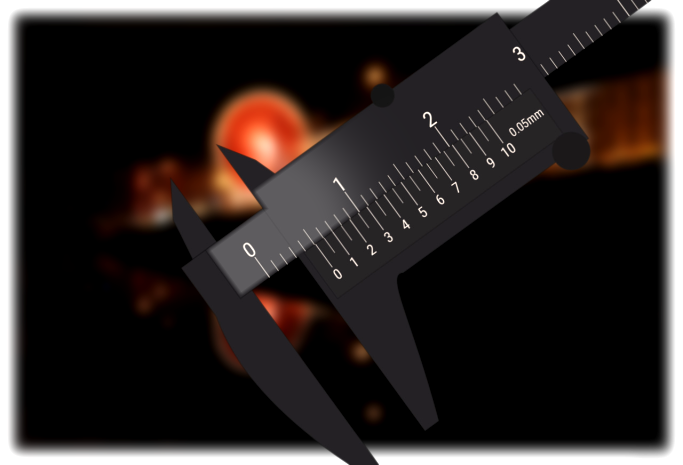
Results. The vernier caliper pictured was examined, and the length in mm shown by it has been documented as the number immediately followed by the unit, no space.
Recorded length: 5.1mm
